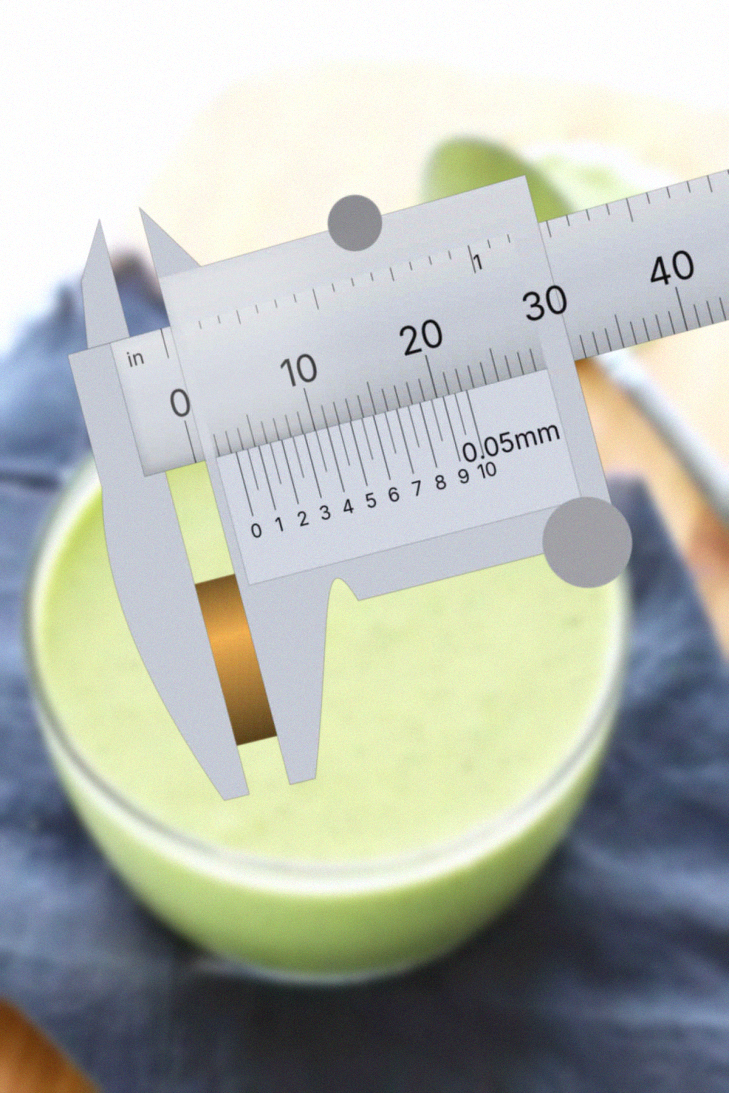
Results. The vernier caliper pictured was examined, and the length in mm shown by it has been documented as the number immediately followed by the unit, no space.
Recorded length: 3.4mm
